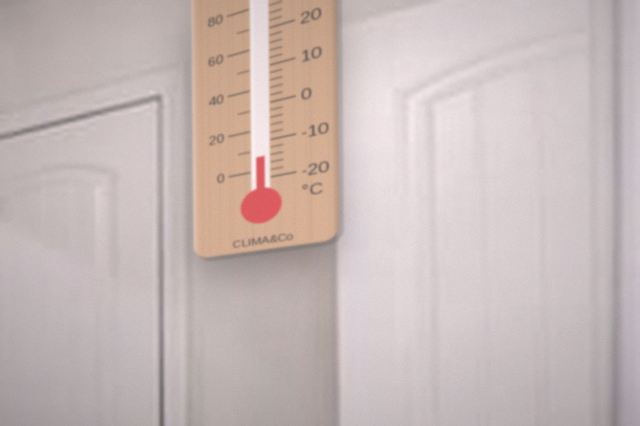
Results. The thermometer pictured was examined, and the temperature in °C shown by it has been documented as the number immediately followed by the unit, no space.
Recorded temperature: -14°C
